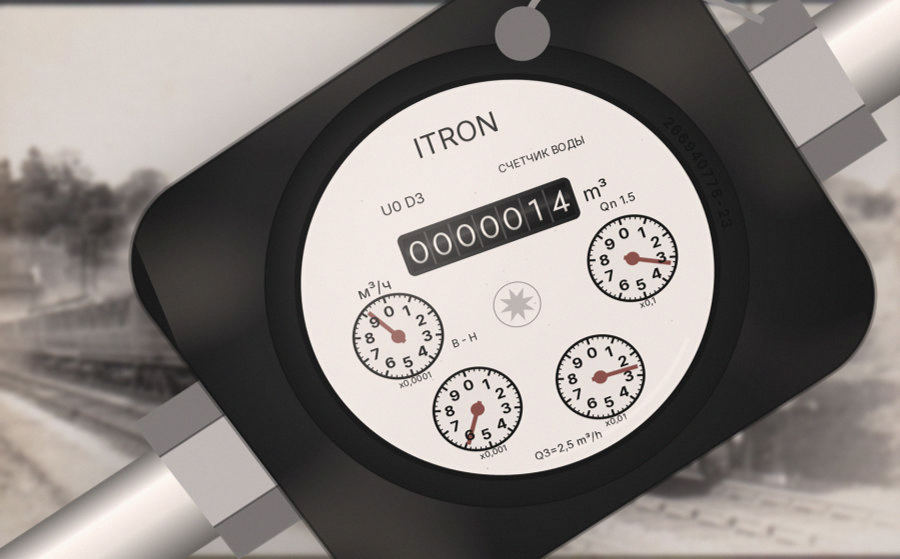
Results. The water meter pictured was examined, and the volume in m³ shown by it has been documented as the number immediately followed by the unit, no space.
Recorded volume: 14.3259m³
